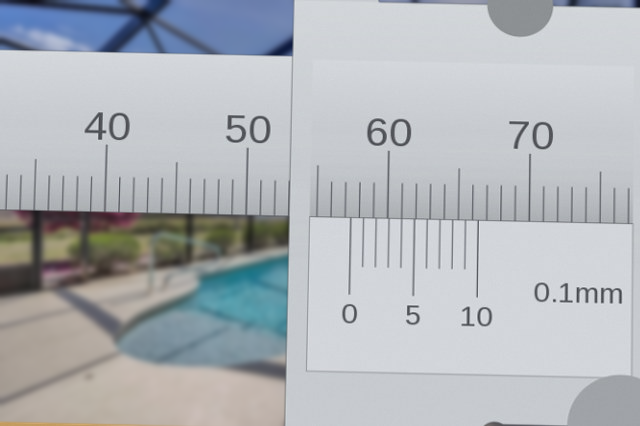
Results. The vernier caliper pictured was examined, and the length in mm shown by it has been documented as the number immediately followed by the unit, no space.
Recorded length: 57.4mm
